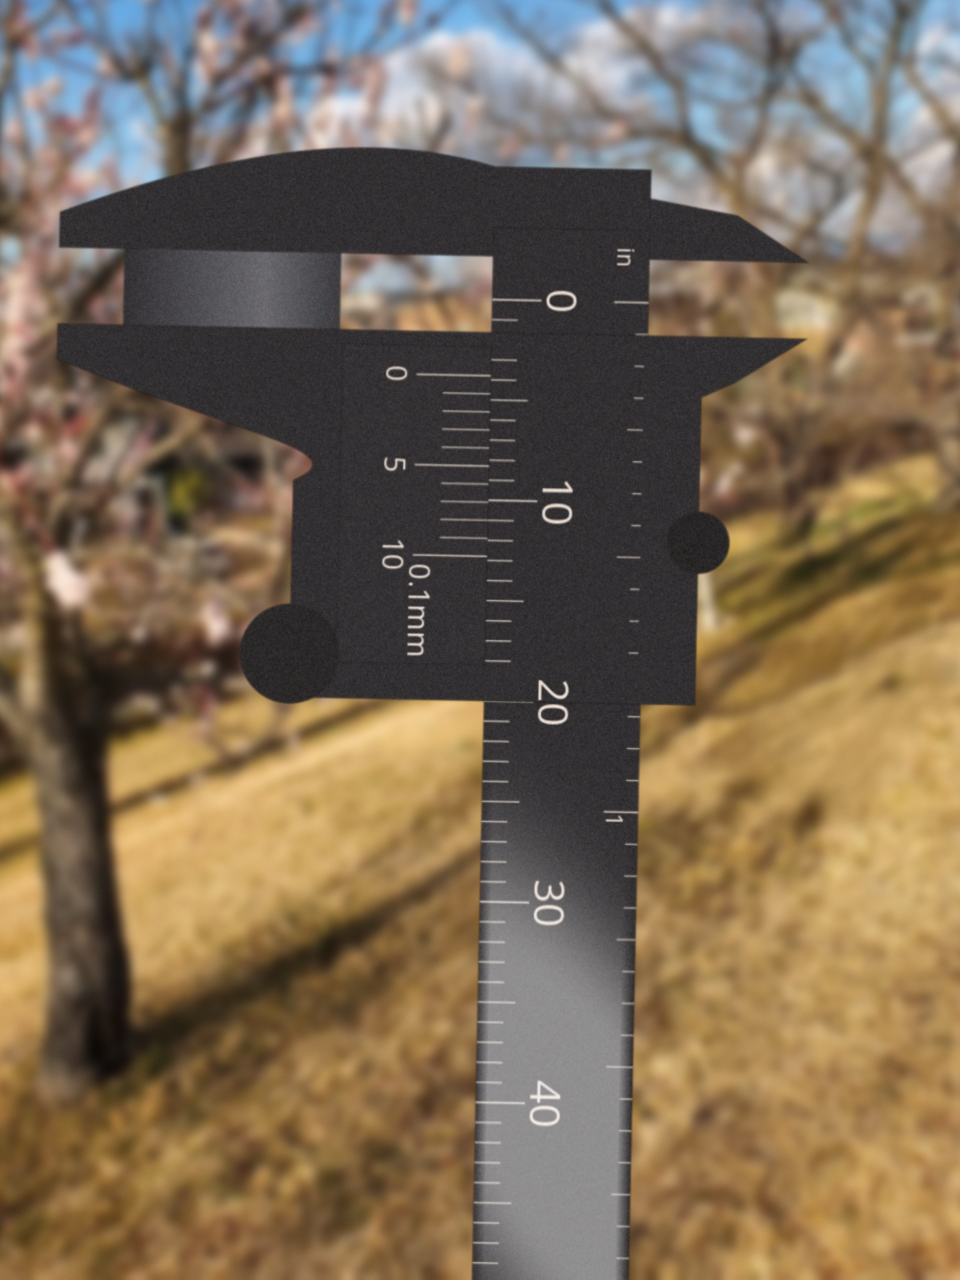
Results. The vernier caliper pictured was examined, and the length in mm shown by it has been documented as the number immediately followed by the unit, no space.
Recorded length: 3.8mm
